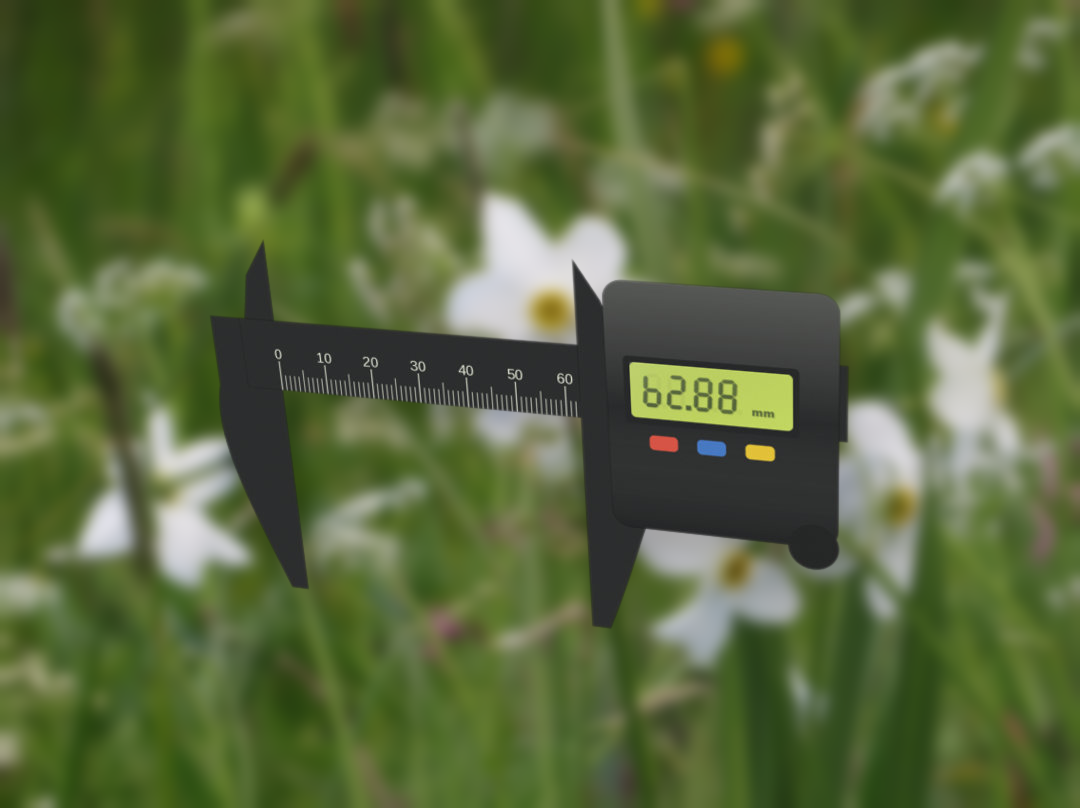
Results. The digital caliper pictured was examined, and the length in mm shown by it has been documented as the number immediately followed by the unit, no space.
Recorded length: 62.88mm
